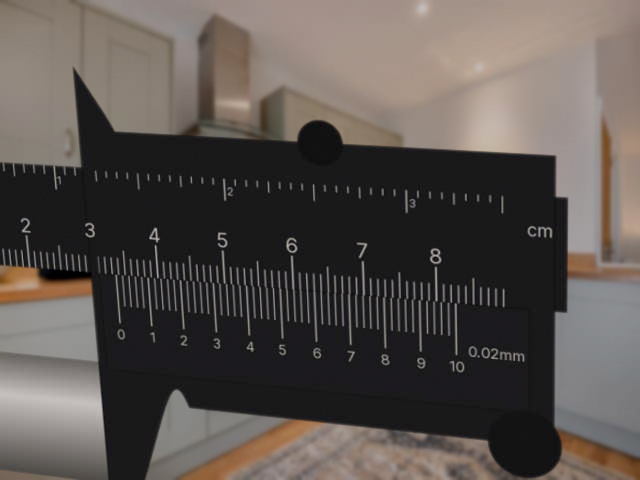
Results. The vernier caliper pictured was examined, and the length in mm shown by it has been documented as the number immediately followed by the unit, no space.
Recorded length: 33.6mm
